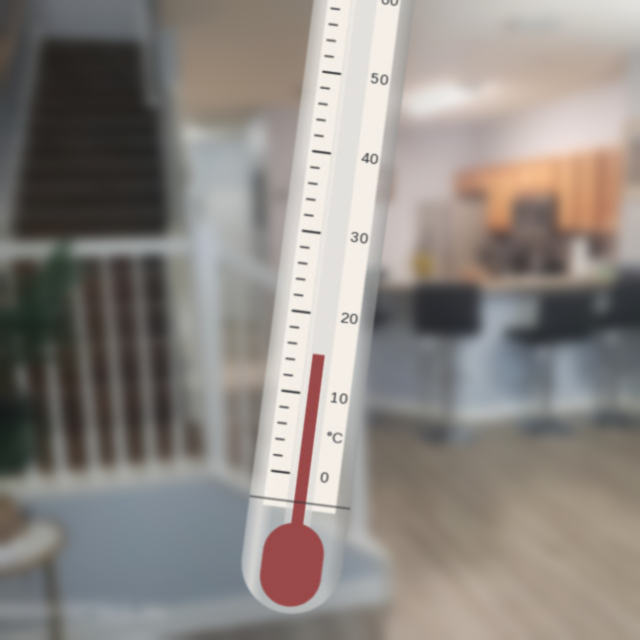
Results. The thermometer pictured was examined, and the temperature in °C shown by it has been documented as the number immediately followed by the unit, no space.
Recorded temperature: 15°C
